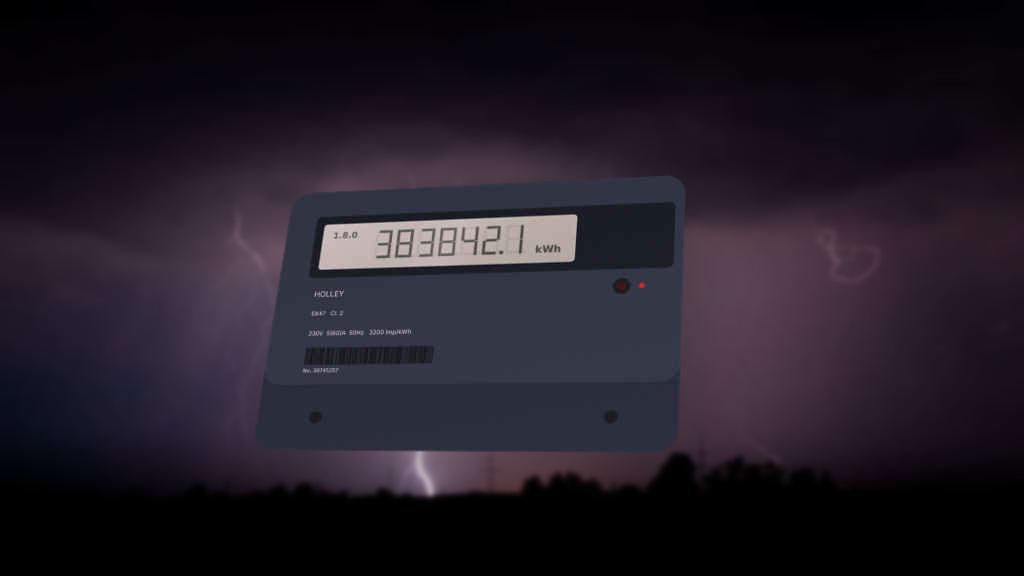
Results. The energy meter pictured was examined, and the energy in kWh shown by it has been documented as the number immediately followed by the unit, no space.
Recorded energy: 383842.1kWh
